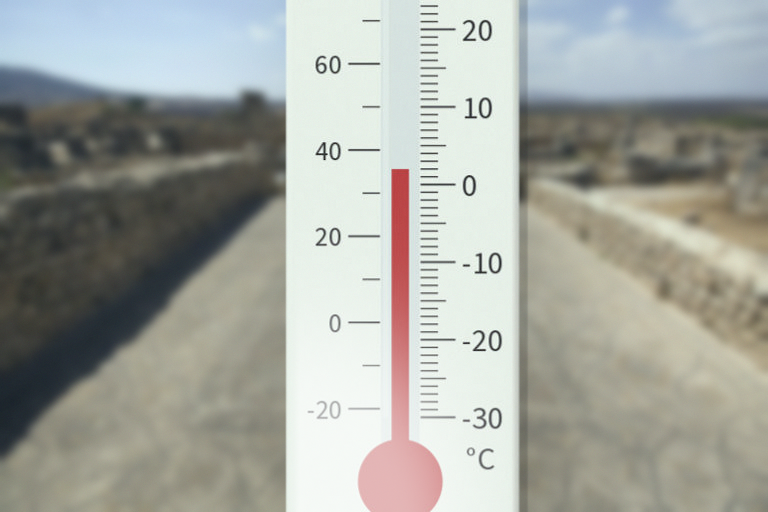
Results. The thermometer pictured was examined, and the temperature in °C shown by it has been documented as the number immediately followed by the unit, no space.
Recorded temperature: 2°C
